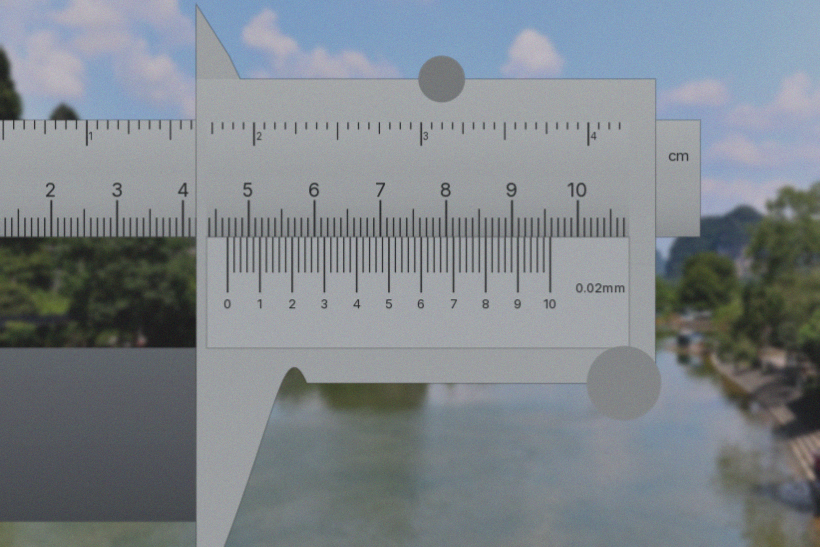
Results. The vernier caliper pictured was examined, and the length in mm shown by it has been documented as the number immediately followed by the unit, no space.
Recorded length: 46.8mm
